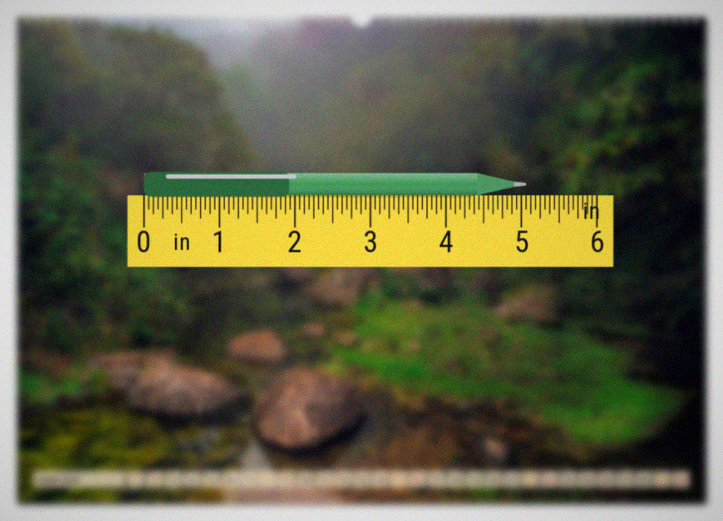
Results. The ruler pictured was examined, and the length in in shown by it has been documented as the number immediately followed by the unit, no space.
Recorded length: 5.0625in
